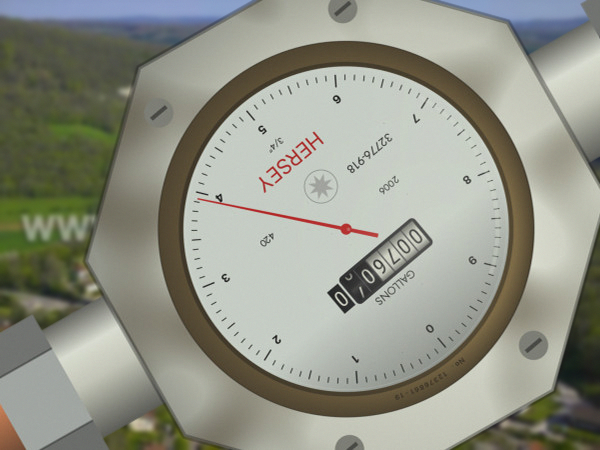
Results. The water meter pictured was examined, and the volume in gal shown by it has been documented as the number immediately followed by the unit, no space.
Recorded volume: 76073.9gal
